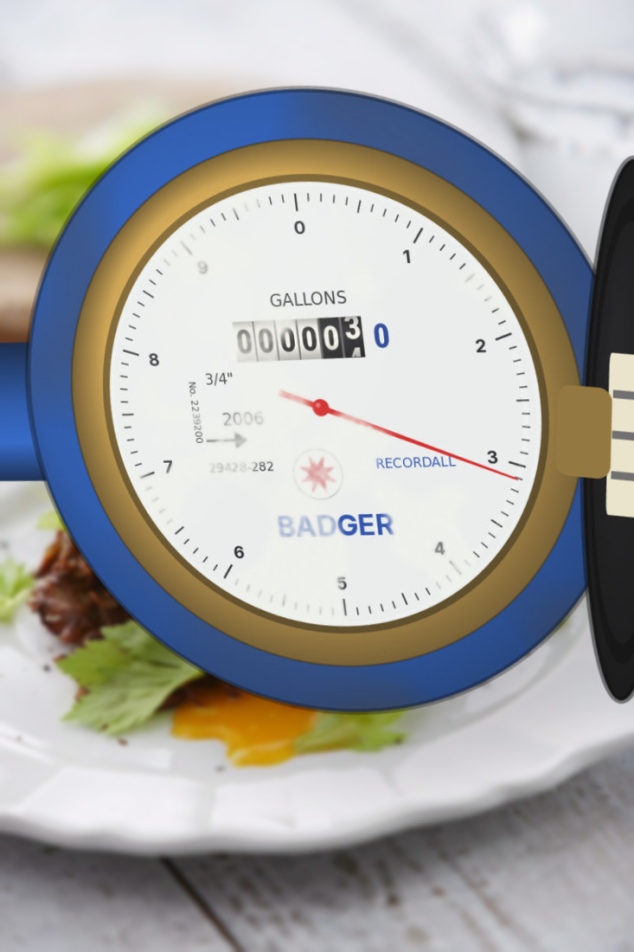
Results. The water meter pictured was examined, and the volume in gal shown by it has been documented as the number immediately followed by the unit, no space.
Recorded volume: 33.1gal
